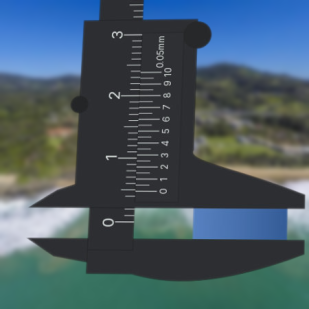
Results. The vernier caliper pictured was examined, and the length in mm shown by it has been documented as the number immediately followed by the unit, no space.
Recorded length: 4.8mm
